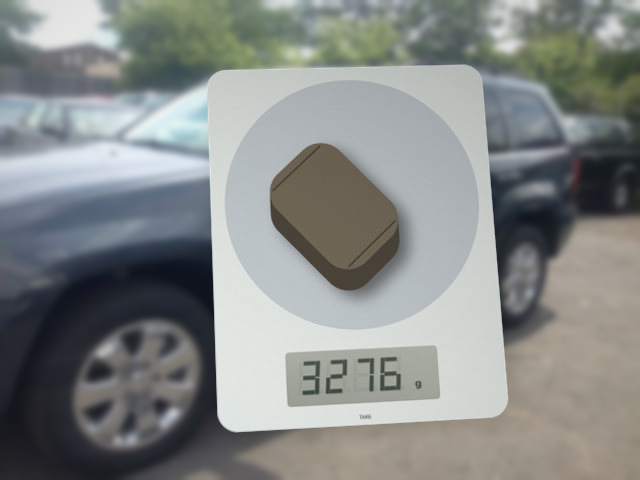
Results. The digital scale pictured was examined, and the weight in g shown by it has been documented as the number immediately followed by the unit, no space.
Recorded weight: 3276g
